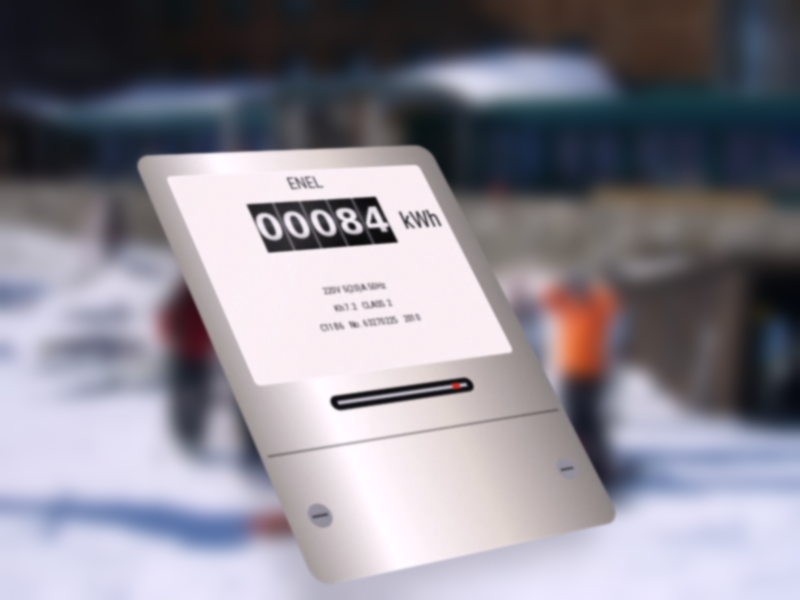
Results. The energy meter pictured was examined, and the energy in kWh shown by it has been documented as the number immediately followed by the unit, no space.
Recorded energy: 84kWh
